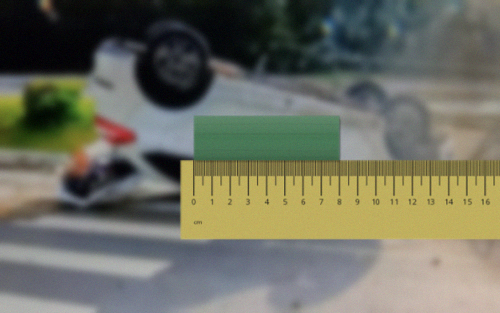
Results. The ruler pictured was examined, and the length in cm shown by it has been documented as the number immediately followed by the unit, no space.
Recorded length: 8cm
